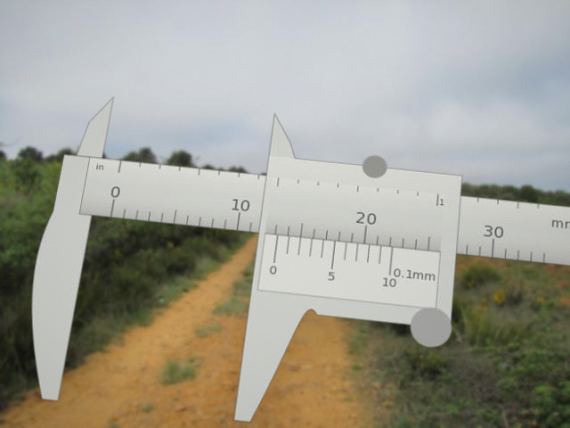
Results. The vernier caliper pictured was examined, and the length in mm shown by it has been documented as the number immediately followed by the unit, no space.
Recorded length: 13.2mm
